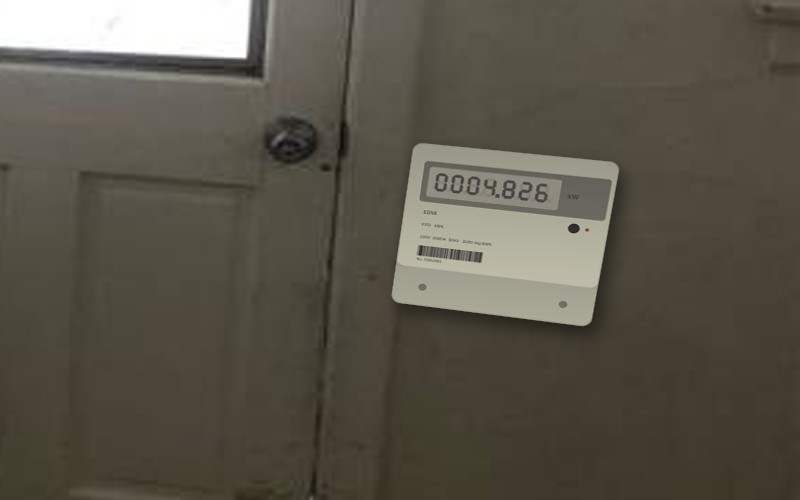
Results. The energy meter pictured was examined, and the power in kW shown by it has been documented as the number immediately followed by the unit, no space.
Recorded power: 4.826kW
